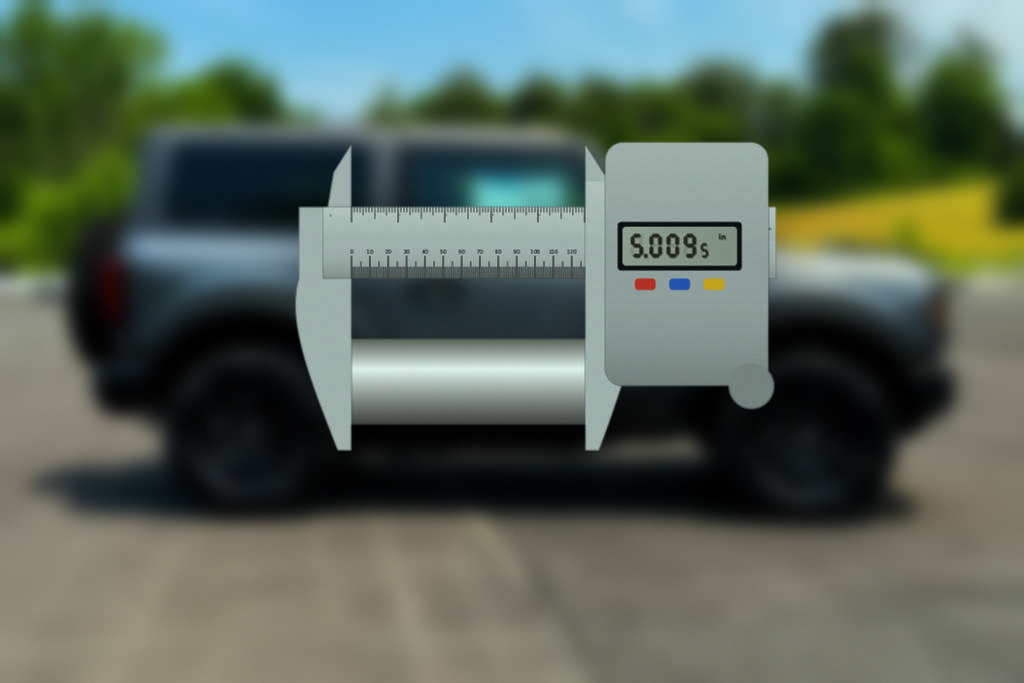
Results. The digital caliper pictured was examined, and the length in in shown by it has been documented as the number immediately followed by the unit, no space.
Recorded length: 5.0095in
